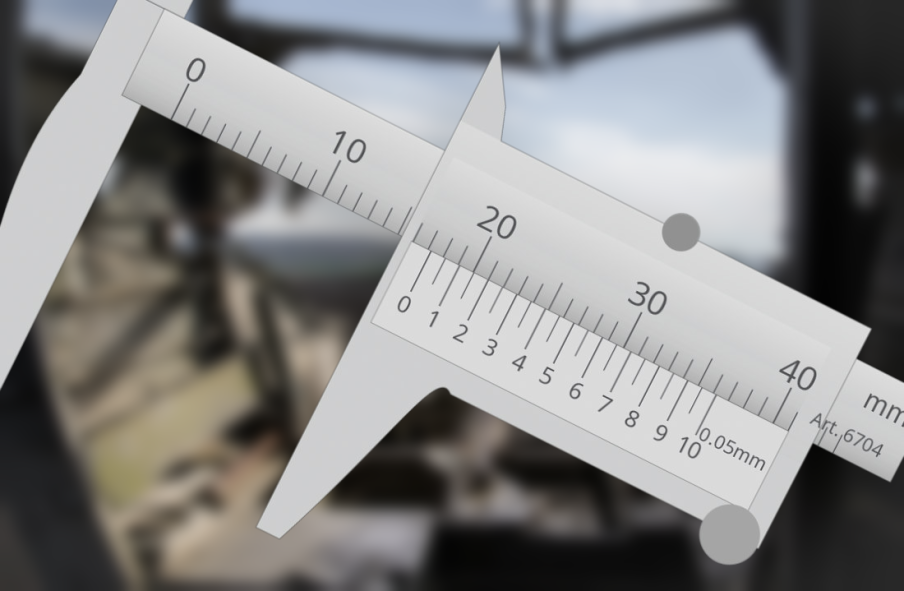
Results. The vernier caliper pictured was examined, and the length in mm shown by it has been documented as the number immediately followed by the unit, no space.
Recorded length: 17.2mm
